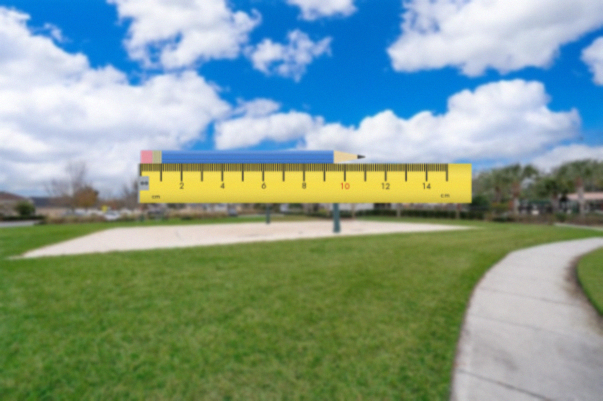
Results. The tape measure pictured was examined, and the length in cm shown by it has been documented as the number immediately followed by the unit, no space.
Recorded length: 11cm
